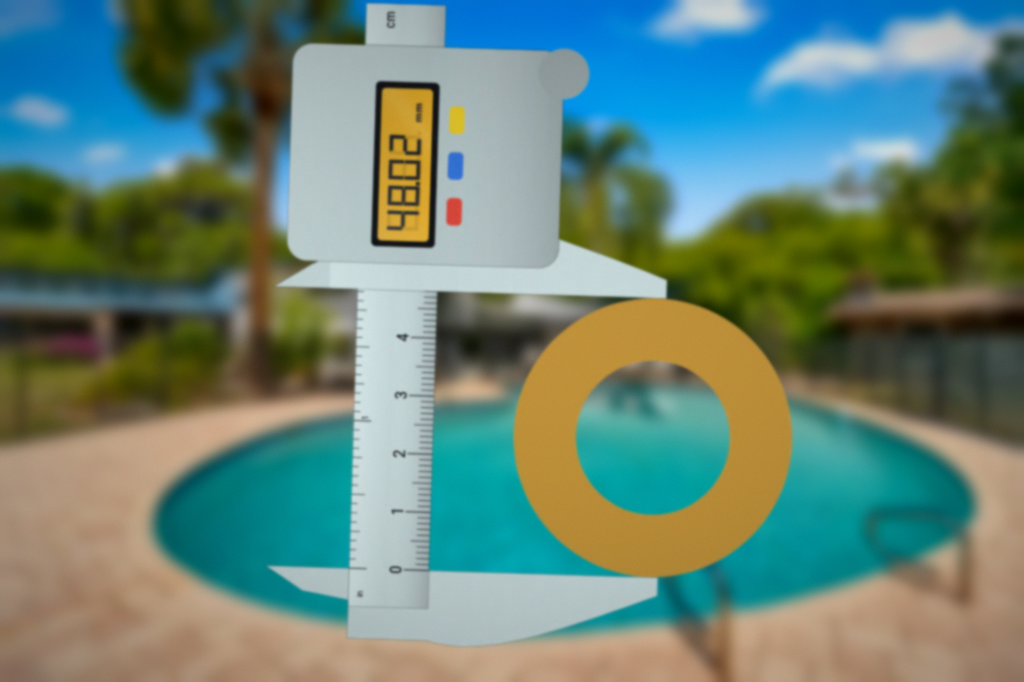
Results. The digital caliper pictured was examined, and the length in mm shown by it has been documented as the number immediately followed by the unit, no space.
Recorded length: 48.02mm
